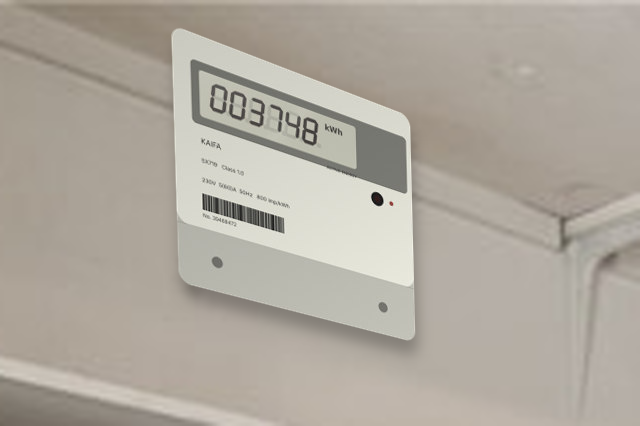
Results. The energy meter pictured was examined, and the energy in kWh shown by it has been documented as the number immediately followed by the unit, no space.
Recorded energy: 3748kWh
